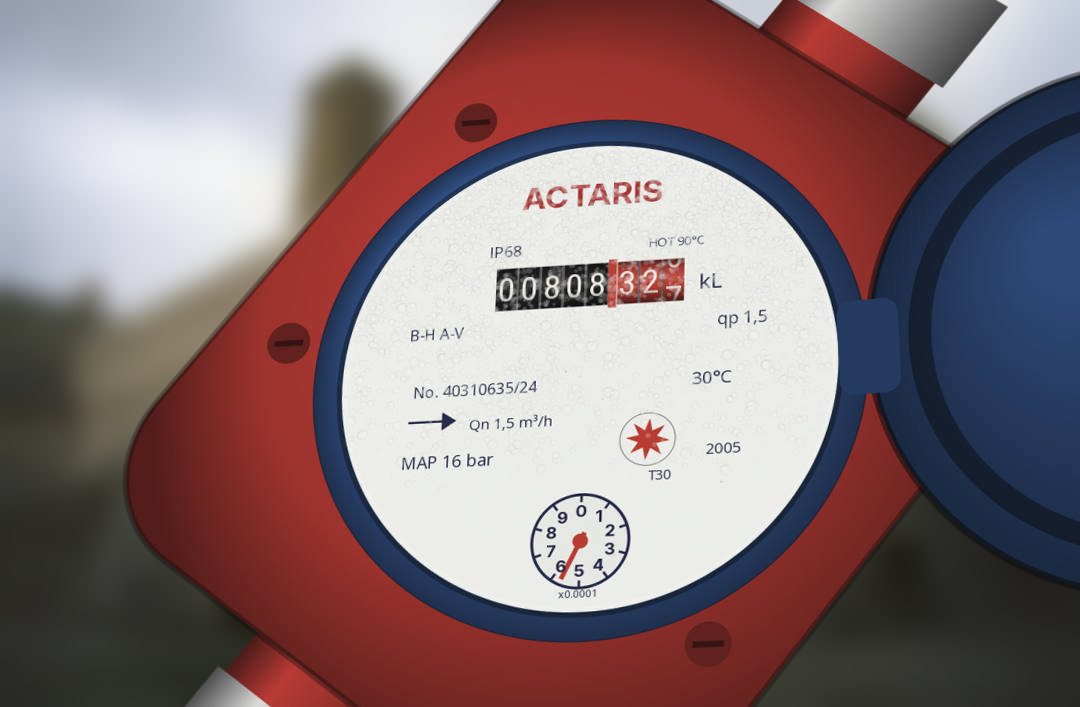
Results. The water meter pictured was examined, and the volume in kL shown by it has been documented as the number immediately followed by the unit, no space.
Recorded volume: 808.3265kL
